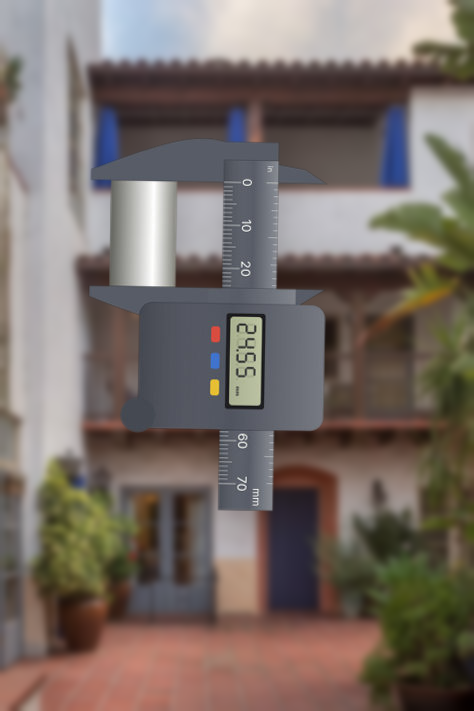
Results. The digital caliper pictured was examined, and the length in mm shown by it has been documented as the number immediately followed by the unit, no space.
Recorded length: 24.55mm
